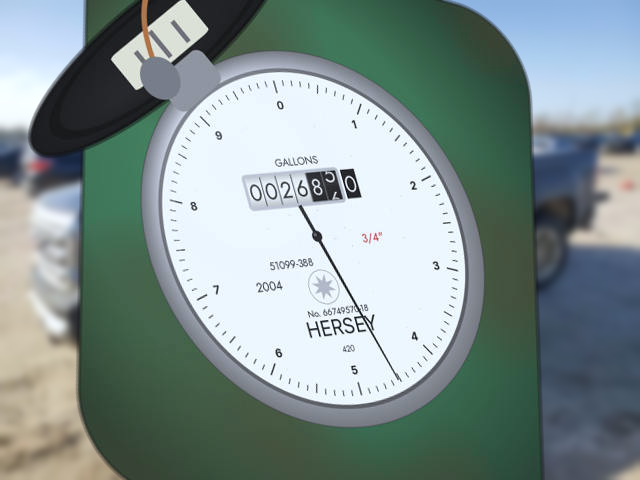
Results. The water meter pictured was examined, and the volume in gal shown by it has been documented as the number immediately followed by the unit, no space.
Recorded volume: 26854.5gal
